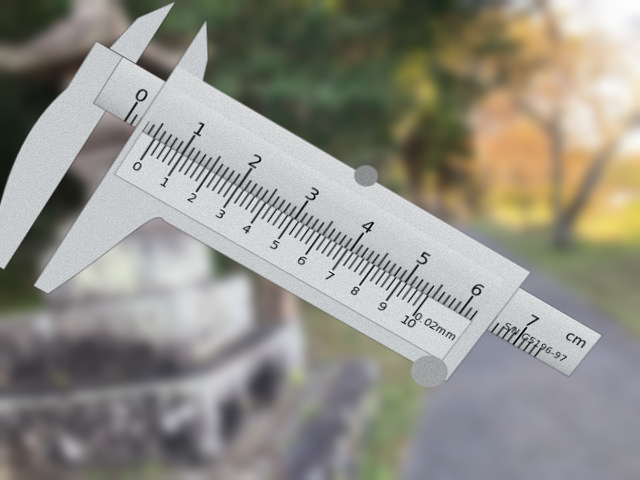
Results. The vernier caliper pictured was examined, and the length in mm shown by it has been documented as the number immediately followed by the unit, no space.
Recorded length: 5.2mm
